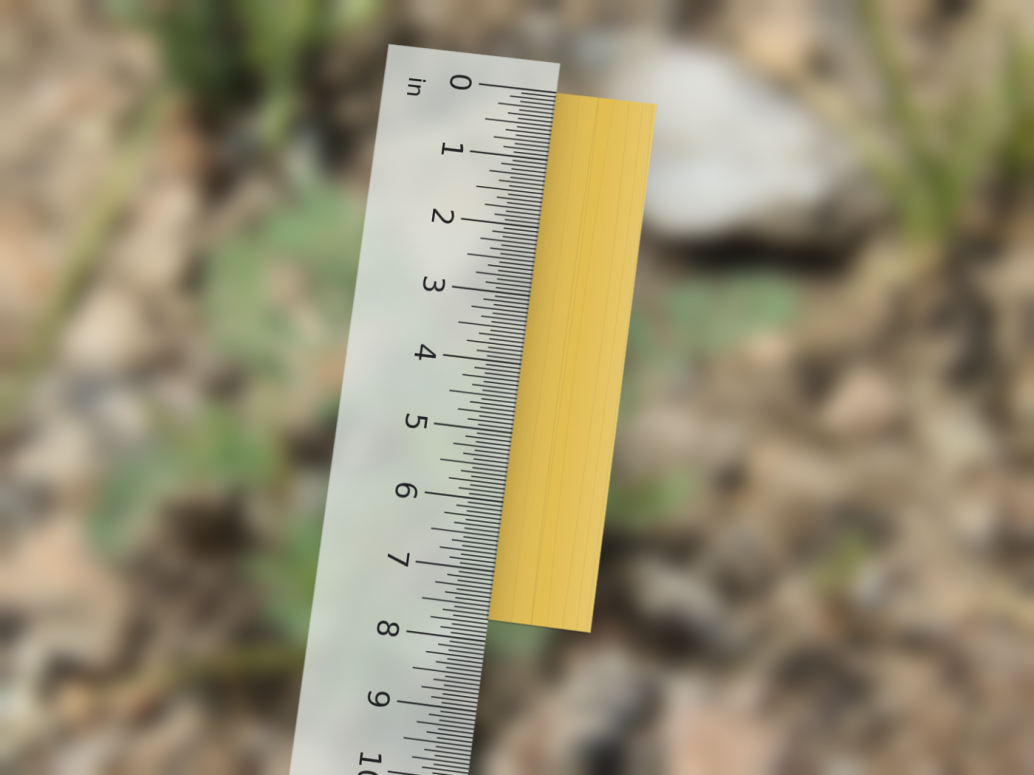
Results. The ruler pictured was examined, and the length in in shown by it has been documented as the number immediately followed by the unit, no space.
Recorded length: 7.6875in
